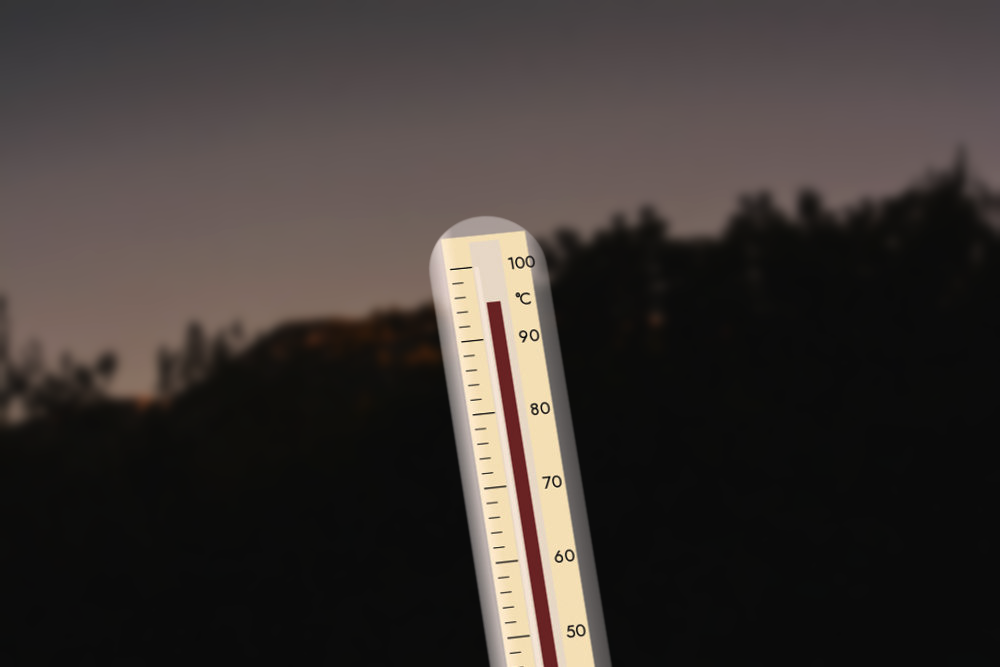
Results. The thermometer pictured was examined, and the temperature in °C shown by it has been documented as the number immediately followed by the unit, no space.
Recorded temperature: 95°C
